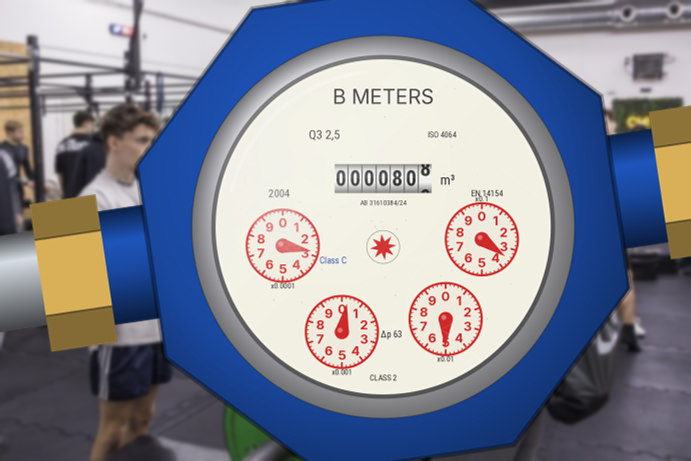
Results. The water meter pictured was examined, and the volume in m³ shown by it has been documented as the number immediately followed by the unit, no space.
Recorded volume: 808.3502m³
